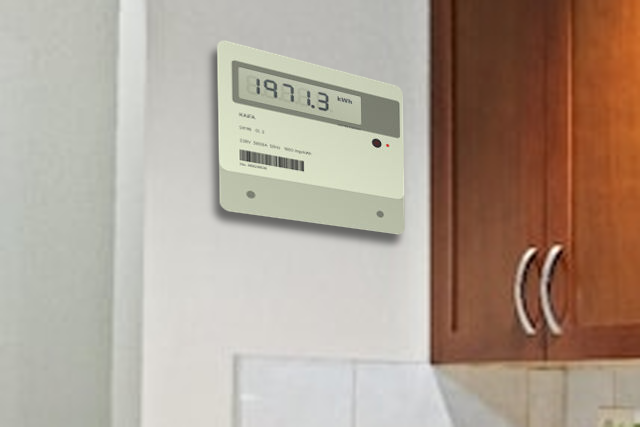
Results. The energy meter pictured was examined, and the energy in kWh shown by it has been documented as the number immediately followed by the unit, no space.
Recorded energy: 1971.3kWh
